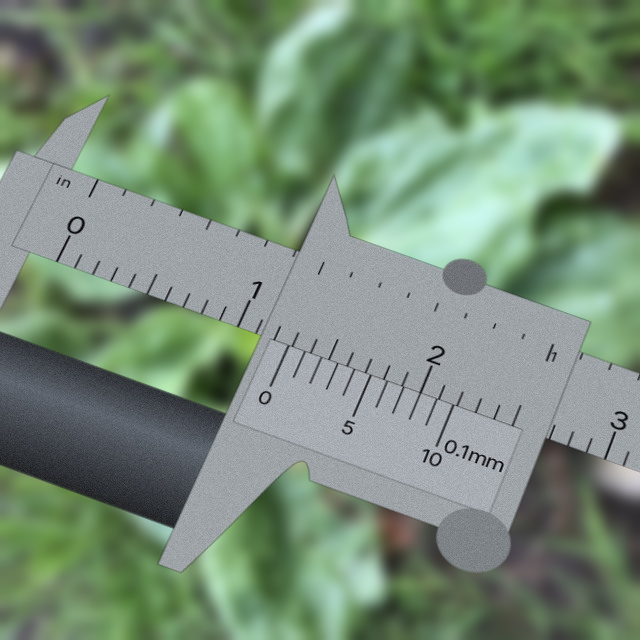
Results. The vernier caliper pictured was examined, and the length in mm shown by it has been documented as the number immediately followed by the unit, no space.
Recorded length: 12.8mm
